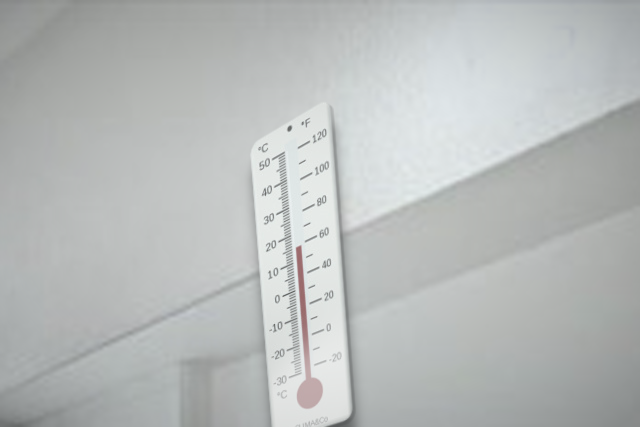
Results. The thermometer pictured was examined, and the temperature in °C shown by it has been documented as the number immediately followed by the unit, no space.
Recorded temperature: 15°C
